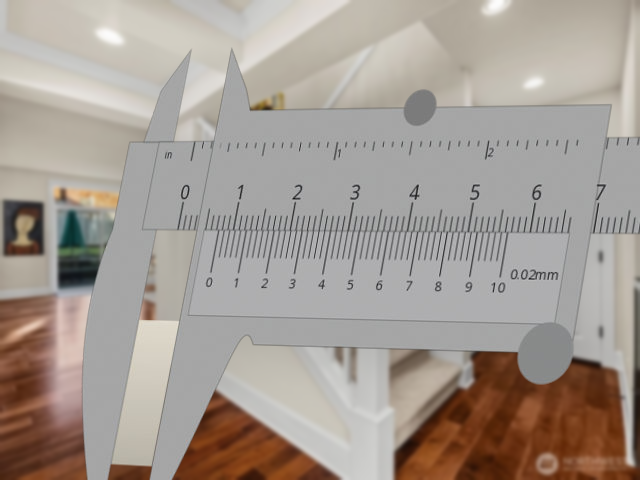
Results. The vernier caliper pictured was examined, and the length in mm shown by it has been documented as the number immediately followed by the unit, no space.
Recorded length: 7.4mm
